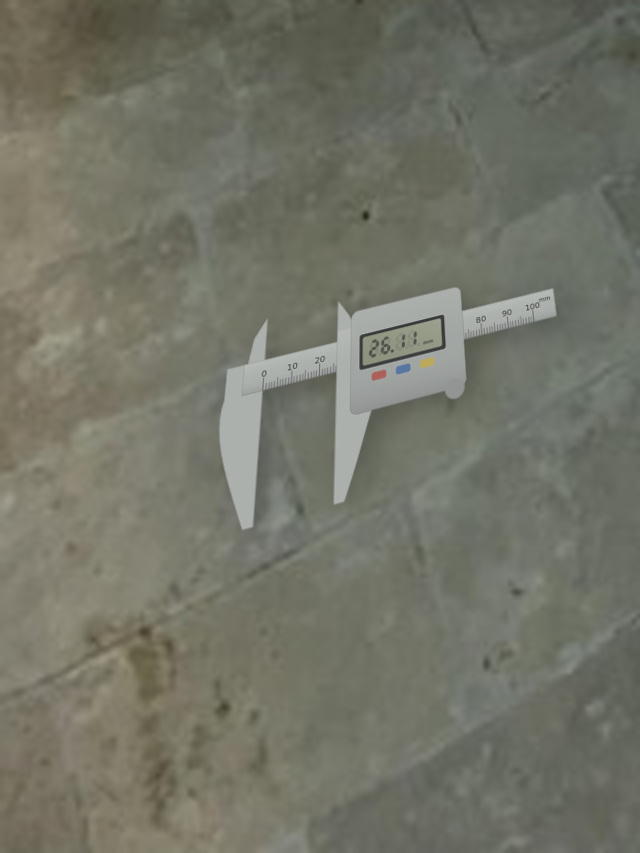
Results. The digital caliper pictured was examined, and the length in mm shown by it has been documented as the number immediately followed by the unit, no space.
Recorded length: 26.11mm
